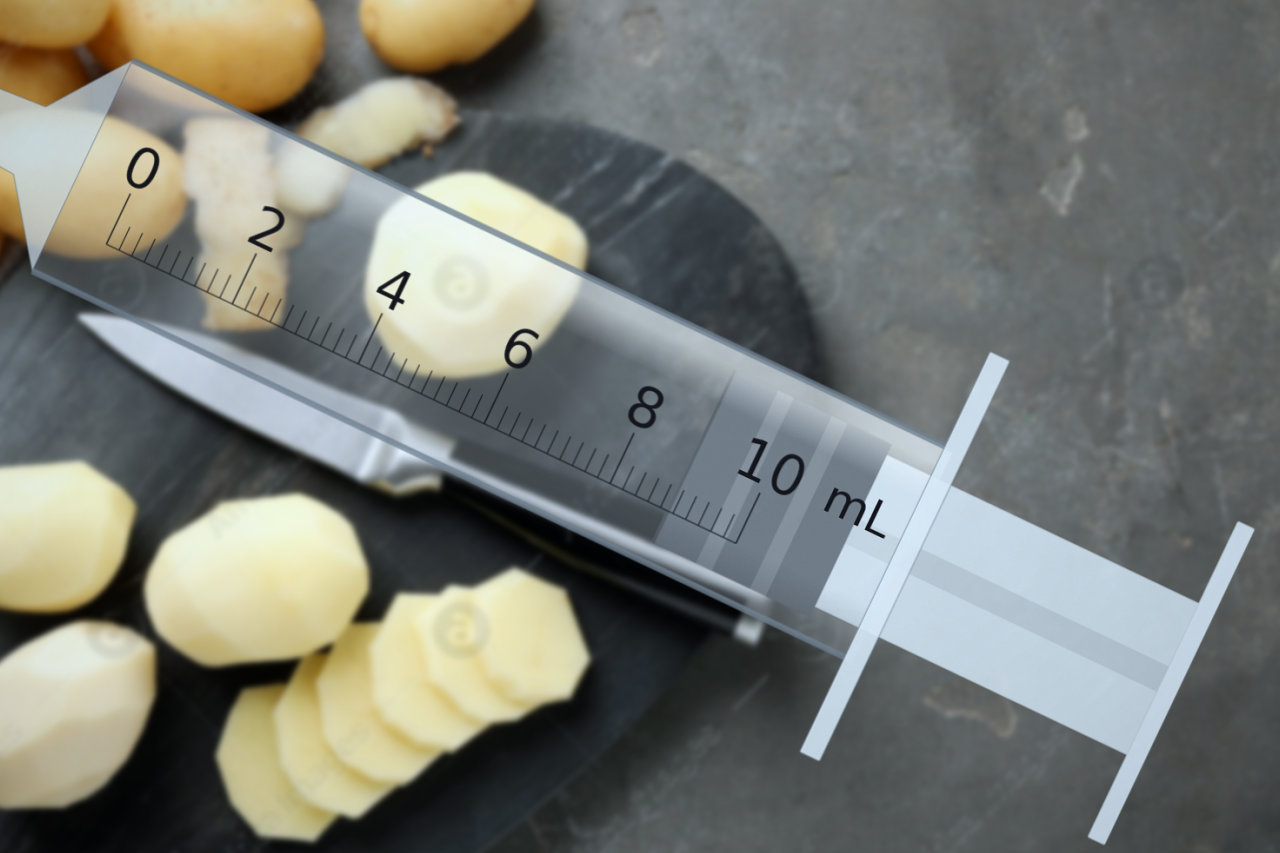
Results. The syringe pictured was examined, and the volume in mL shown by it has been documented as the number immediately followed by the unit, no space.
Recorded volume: 8.9mL
